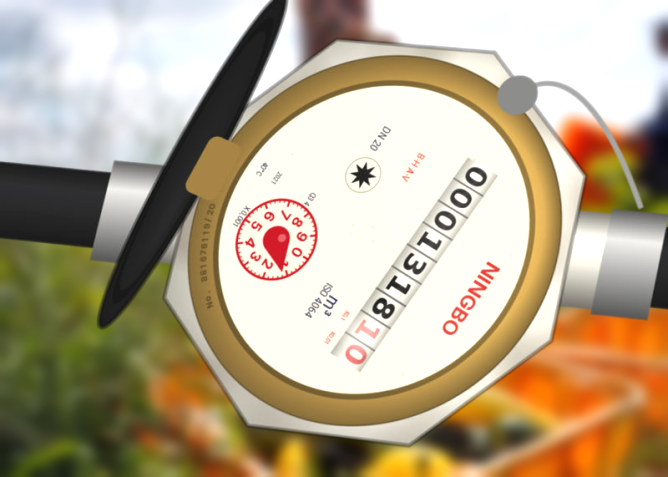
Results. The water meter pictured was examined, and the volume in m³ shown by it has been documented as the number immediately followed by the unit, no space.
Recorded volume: 1318.101m³
